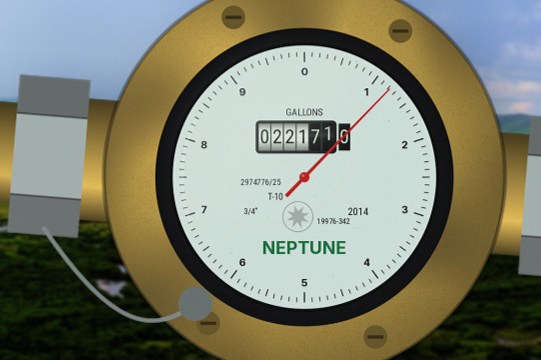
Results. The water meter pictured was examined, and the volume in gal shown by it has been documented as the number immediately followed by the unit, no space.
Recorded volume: 221711.2gal
